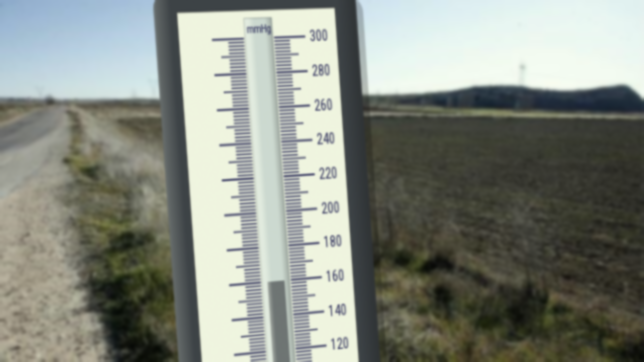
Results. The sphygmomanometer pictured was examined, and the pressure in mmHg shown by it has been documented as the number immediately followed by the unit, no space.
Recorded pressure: 160mmHg
